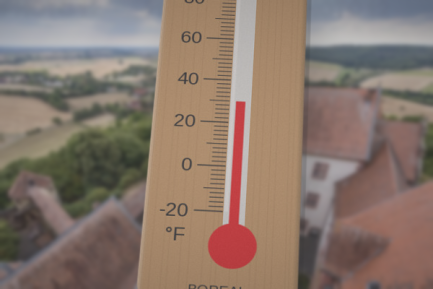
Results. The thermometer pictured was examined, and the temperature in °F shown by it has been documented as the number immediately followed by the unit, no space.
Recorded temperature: 30°F
